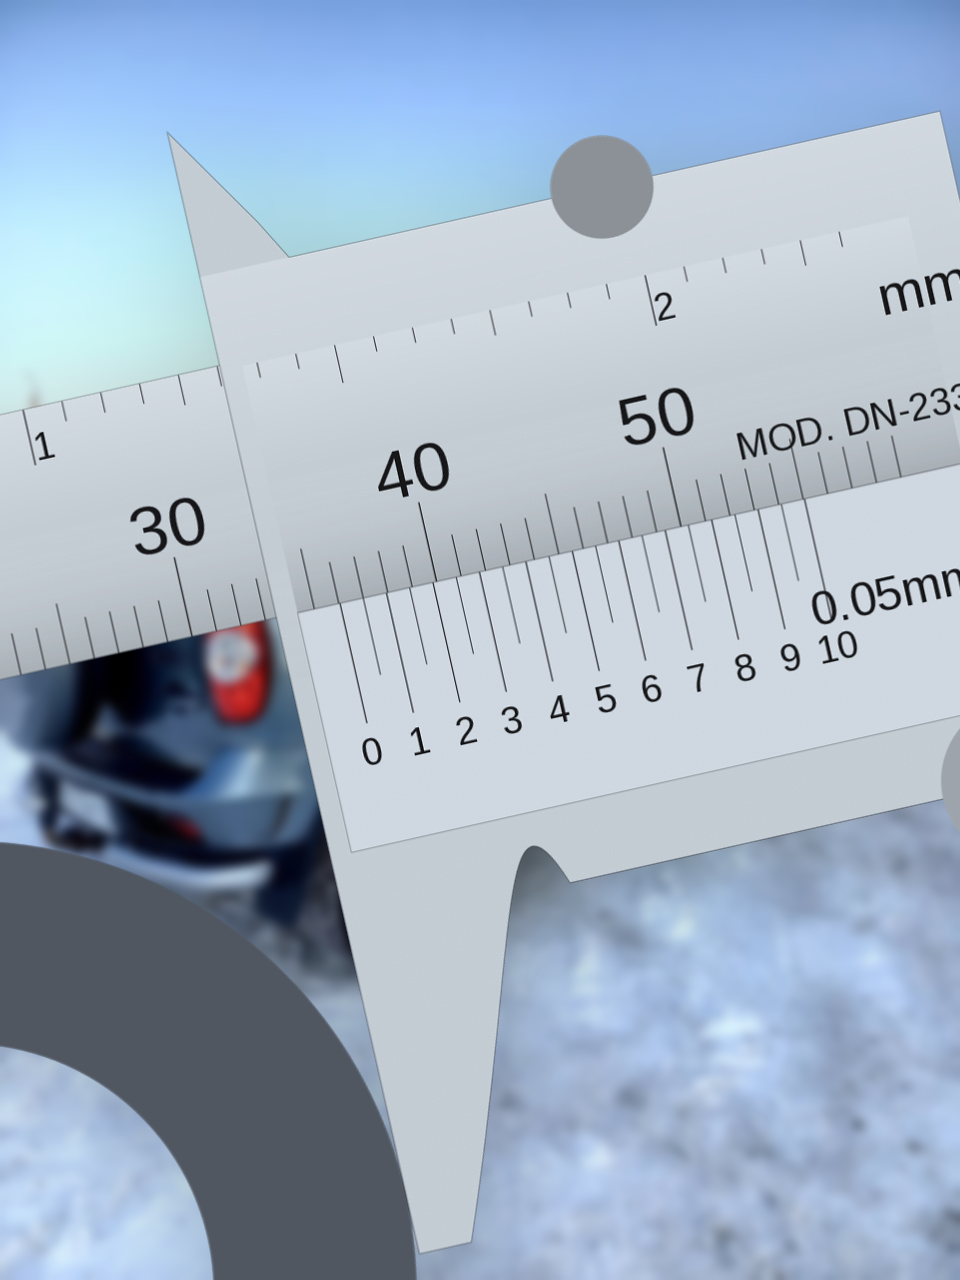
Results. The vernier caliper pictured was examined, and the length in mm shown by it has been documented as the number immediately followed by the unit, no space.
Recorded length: 36.05mm
